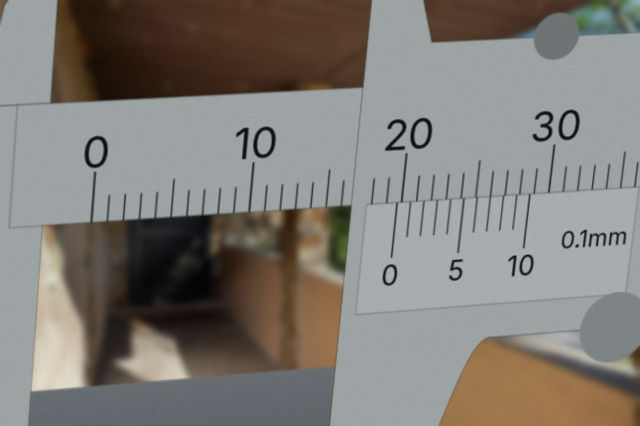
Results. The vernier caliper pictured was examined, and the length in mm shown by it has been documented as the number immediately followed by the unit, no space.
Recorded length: 19.7mm
